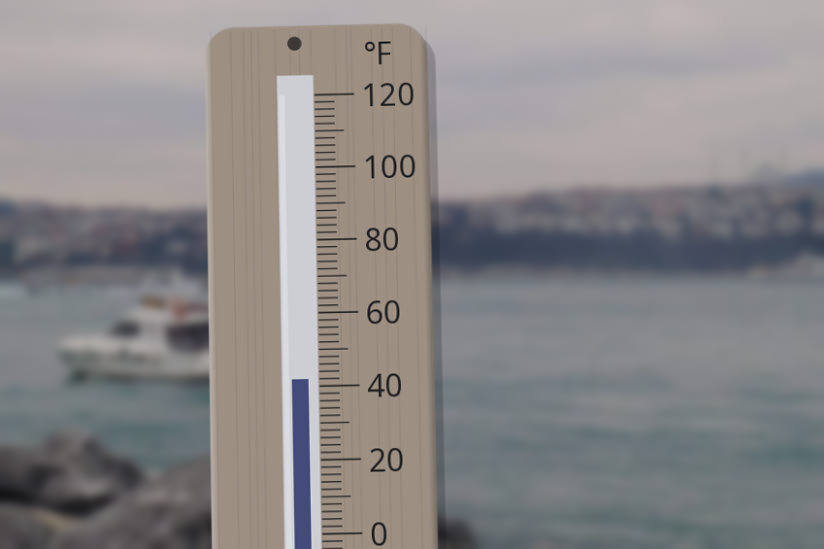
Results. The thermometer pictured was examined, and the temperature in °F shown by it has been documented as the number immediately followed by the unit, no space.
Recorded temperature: 42°F
